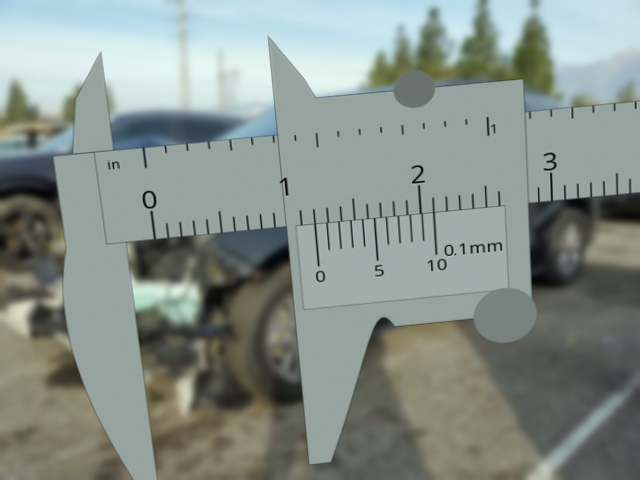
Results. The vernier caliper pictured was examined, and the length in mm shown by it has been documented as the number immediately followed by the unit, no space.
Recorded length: 12.0mm
